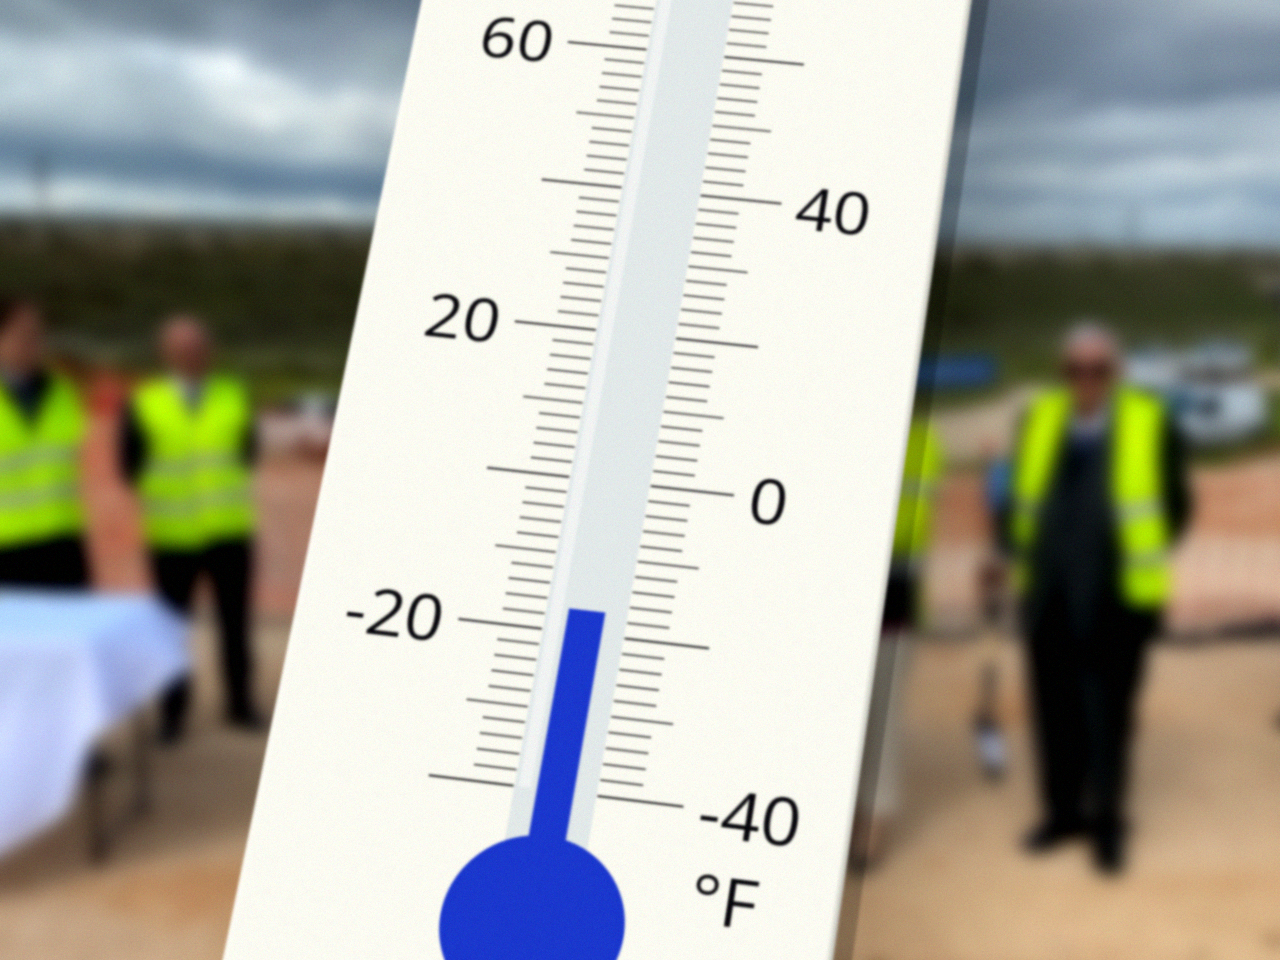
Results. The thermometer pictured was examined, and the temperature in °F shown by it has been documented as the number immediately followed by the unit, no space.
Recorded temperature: -17°F
